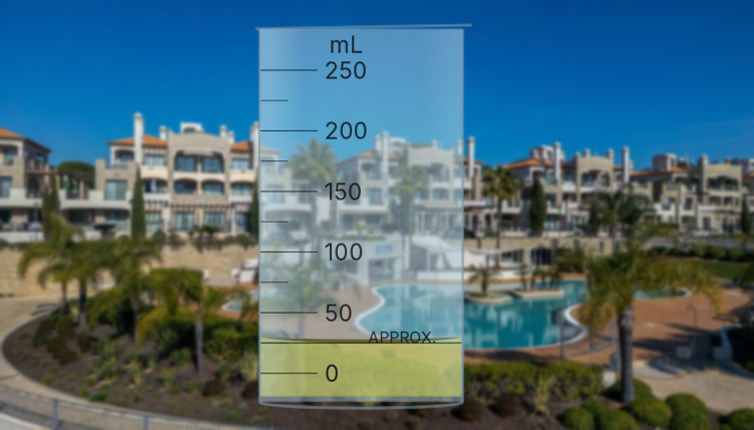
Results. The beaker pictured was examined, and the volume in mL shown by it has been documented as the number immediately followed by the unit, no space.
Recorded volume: 25mL
